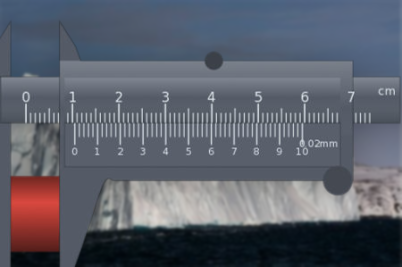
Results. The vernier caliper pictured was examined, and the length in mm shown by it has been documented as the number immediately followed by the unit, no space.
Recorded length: 10.5mm
